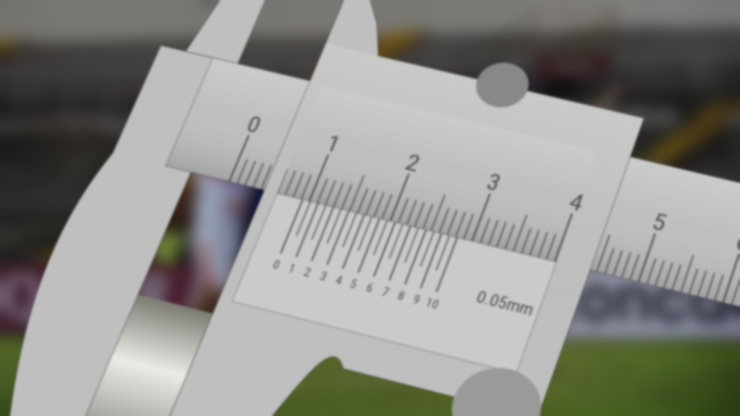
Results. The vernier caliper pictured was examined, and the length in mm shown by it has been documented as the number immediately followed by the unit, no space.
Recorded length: 9.2mm
